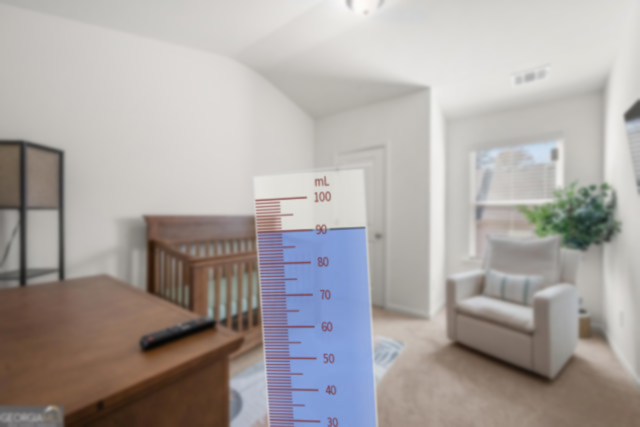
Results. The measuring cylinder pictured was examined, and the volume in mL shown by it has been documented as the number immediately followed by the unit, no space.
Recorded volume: 90mL
